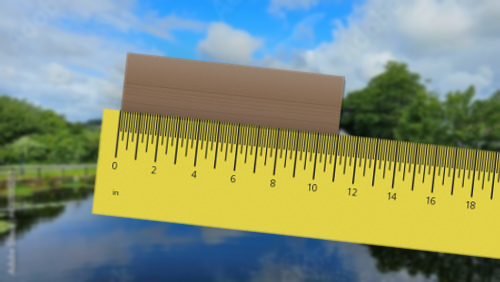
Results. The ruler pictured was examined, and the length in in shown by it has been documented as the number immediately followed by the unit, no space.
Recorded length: 11in
